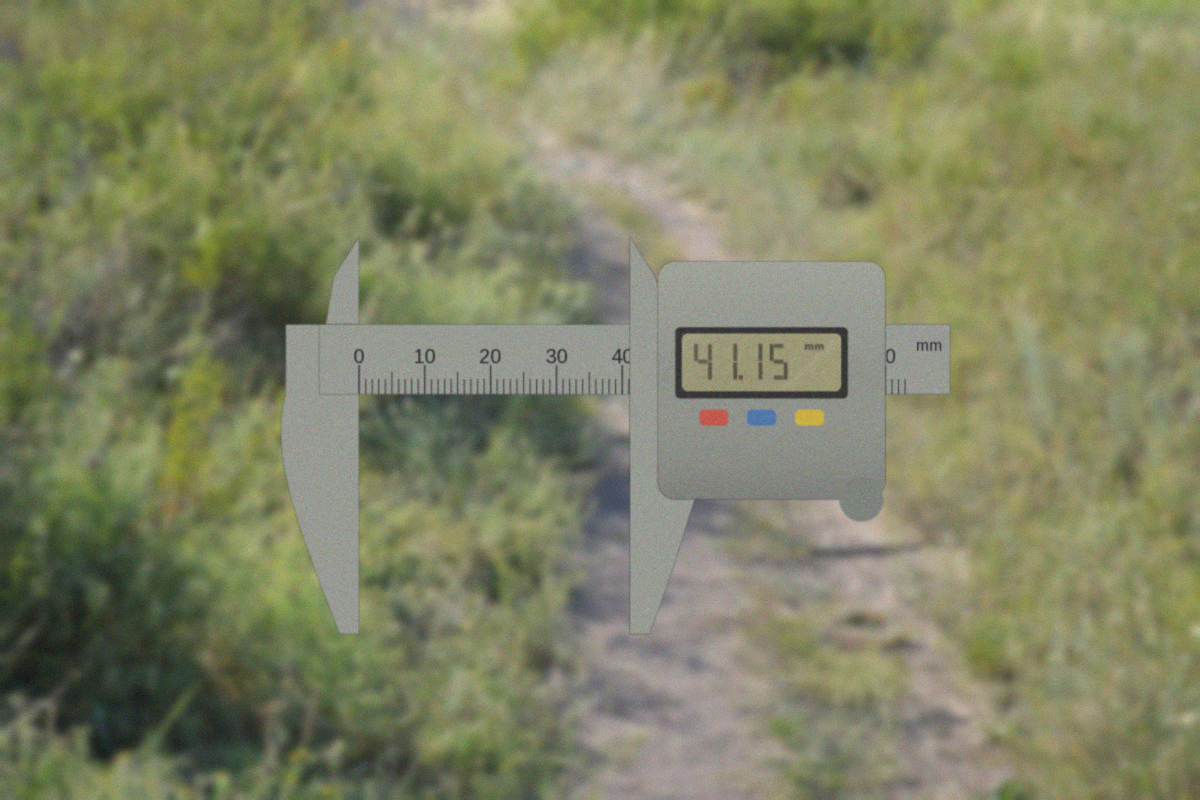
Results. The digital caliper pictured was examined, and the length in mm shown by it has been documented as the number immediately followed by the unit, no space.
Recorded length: 41.15mm
